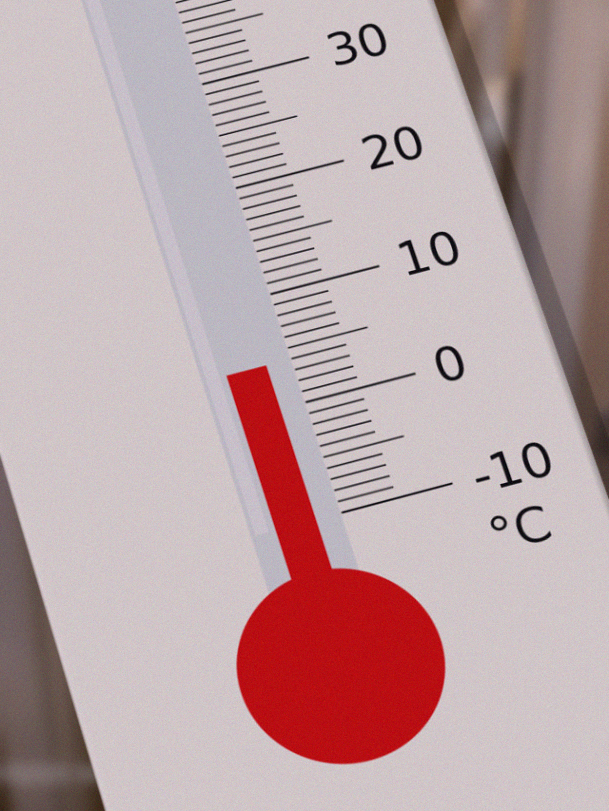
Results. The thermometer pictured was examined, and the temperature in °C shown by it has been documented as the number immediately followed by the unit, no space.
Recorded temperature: 4°C
